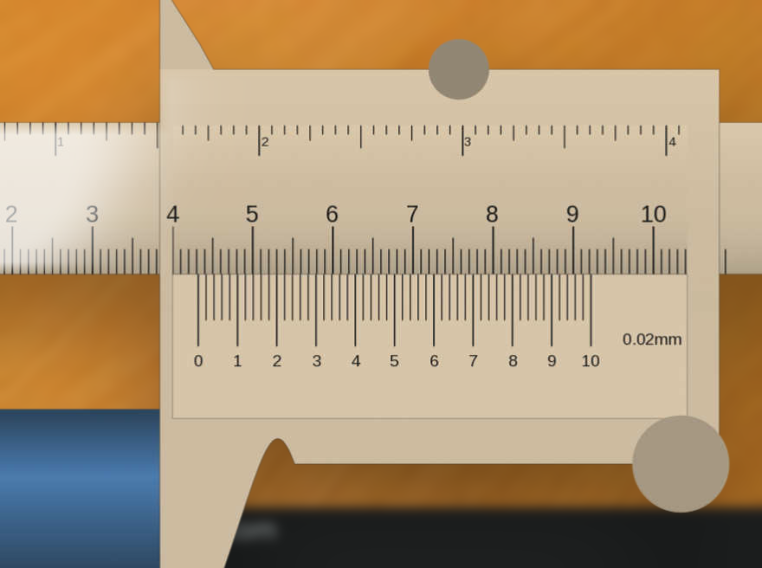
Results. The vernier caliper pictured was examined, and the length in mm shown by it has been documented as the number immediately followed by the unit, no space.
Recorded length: 43.2mm
